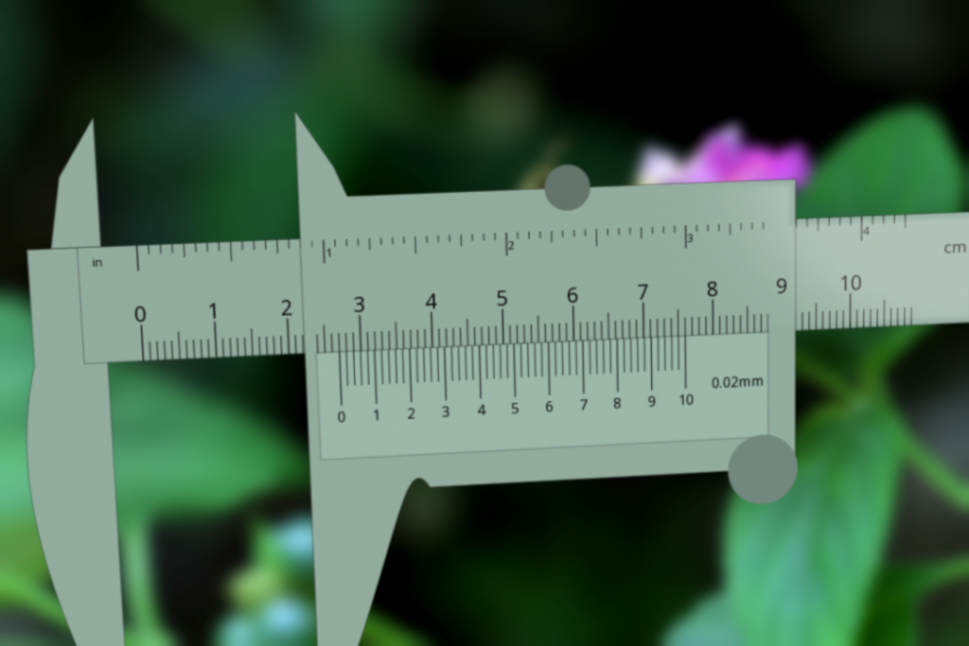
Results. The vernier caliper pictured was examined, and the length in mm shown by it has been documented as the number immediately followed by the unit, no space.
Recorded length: 27.0mm
